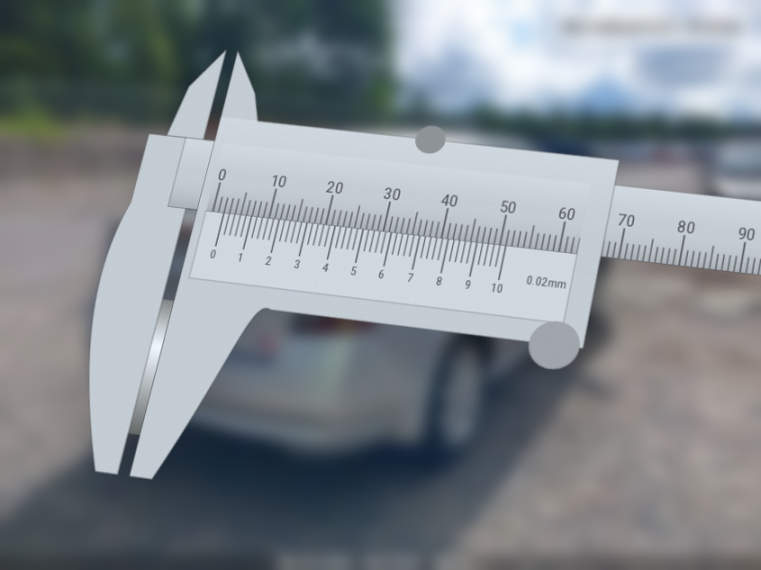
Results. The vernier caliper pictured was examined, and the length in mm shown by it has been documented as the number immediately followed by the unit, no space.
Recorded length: 2.0mm
